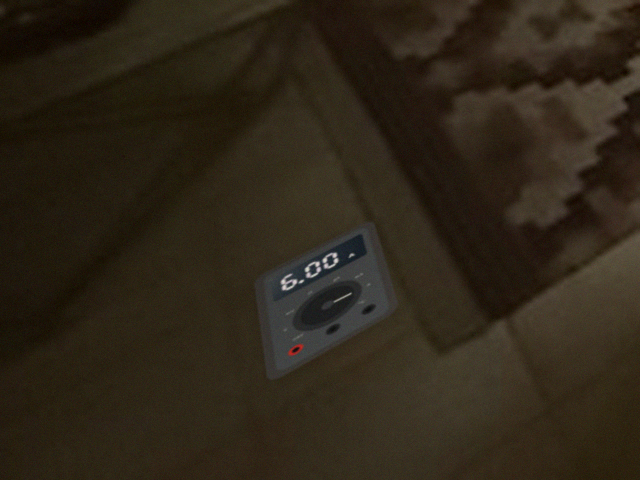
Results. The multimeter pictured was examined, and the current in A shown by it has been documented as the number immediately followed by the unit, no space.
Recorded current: 6.00A
